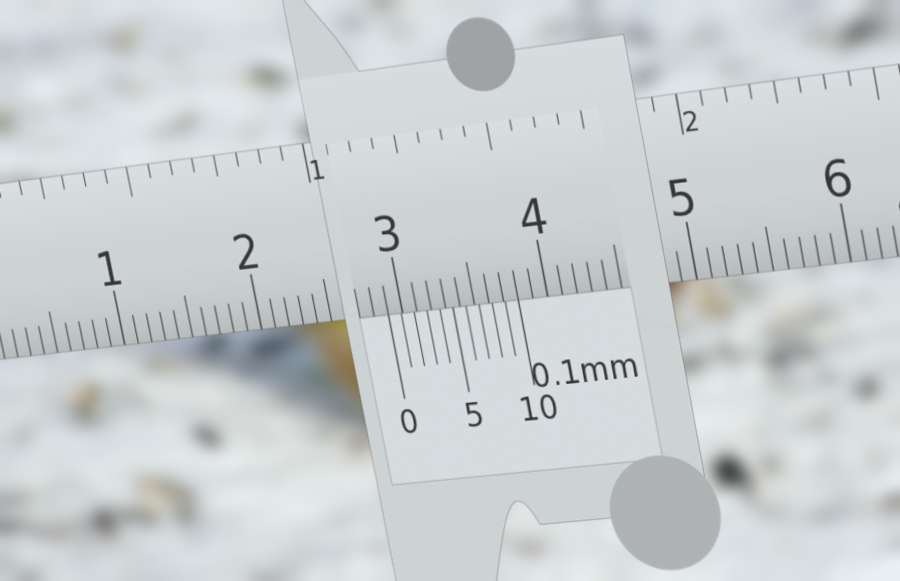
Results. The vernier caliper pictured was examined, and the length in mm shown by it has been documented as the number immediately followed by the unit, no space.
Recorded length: 29.0mm
